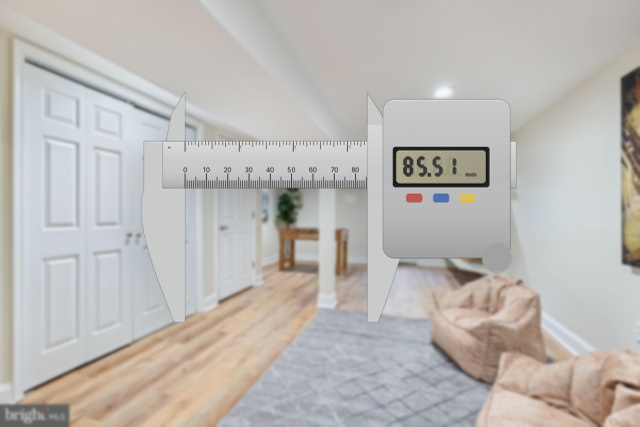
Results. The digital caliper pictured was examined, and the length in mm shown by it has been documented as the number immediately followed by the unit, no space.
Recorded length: 85.51mm
